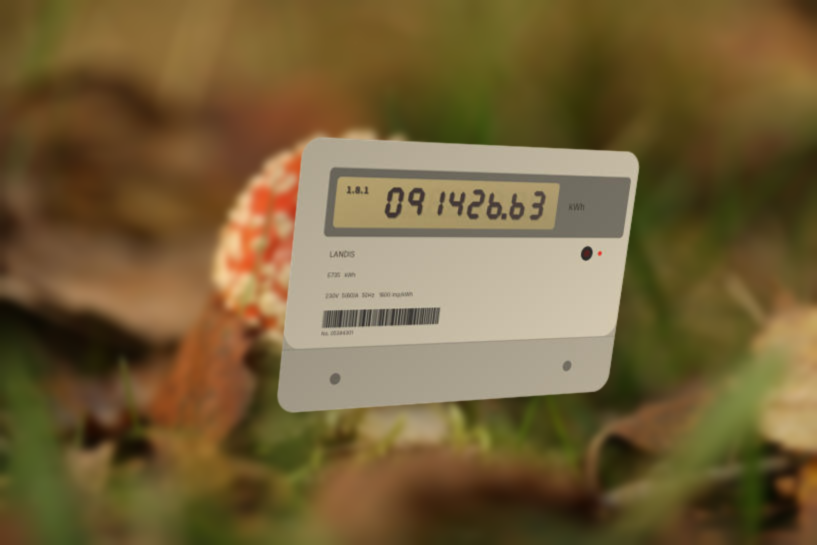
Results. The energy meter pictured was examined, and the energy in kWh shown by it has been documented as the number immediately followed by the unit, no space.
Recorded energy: 91426.63kWh
